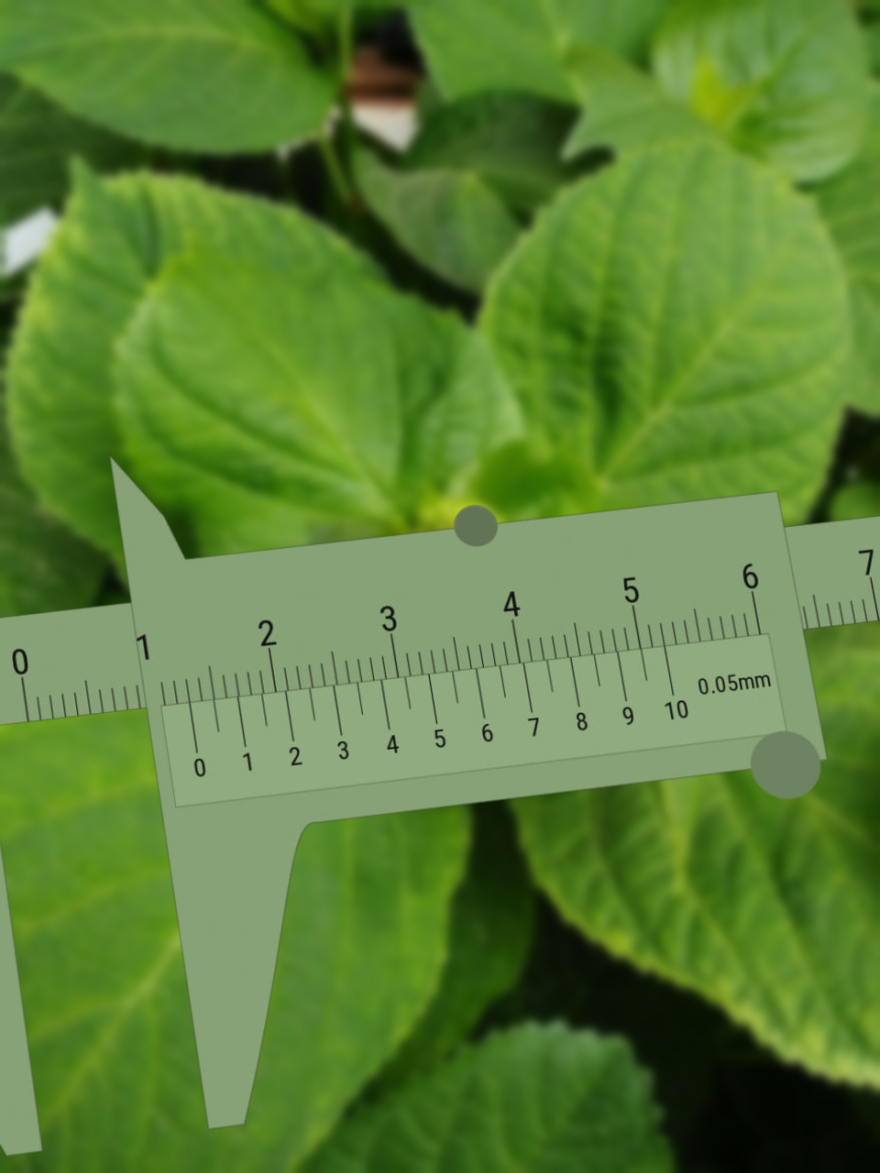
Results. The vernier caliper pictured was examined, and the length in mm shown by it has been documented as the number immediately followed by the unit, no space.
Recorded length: 13.0mm
